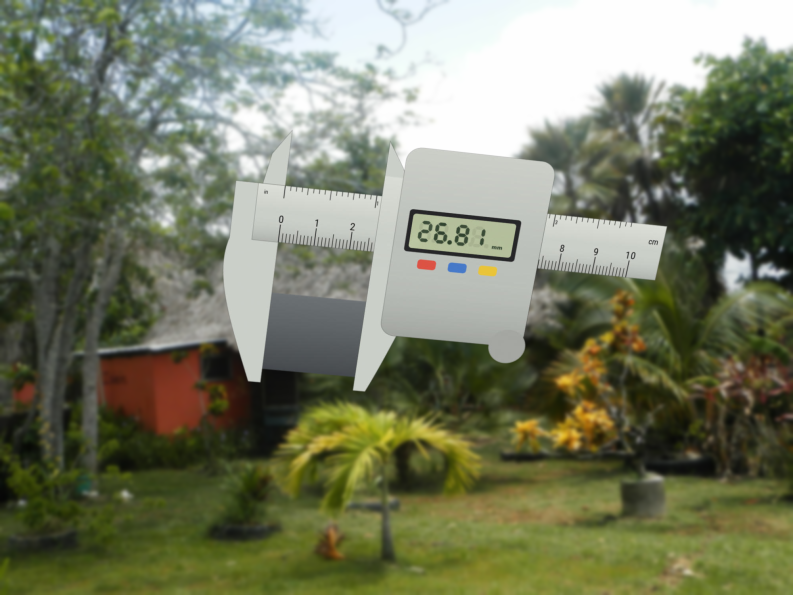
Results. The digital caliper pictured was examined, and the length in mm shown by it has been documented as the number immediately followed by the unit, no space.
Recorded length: 26.81mm
